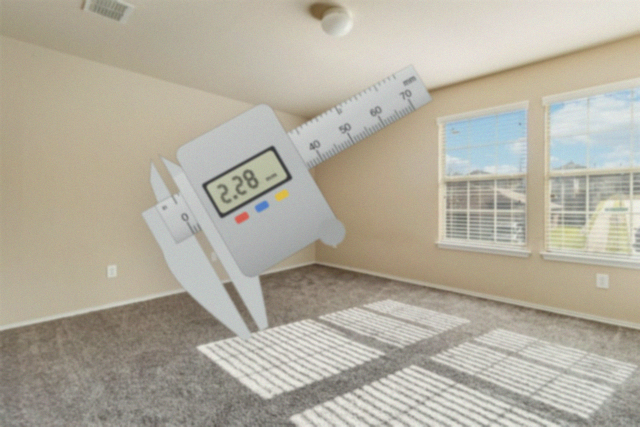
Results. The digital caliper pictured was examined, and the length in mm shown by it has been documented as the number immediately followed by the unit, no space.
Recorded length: 2.28mm
